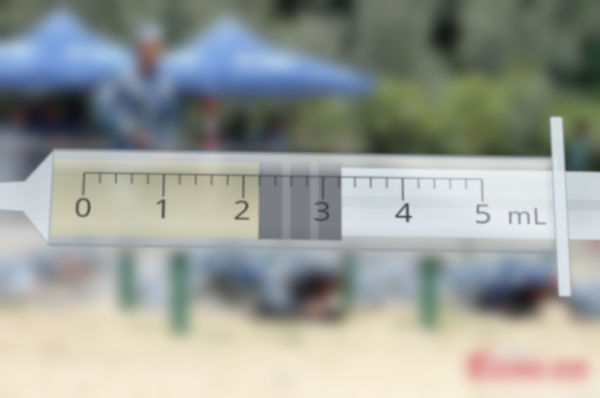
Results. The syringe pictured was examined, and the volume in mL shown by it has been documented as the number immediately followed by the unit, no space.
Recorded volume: 2.2mL
